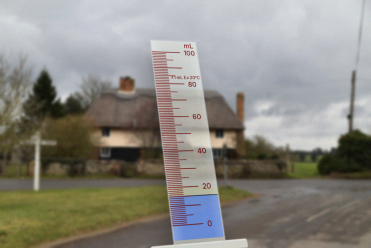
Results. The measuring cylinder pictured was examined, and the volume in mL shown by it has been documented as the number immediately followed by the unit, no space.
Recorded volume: 15mL
